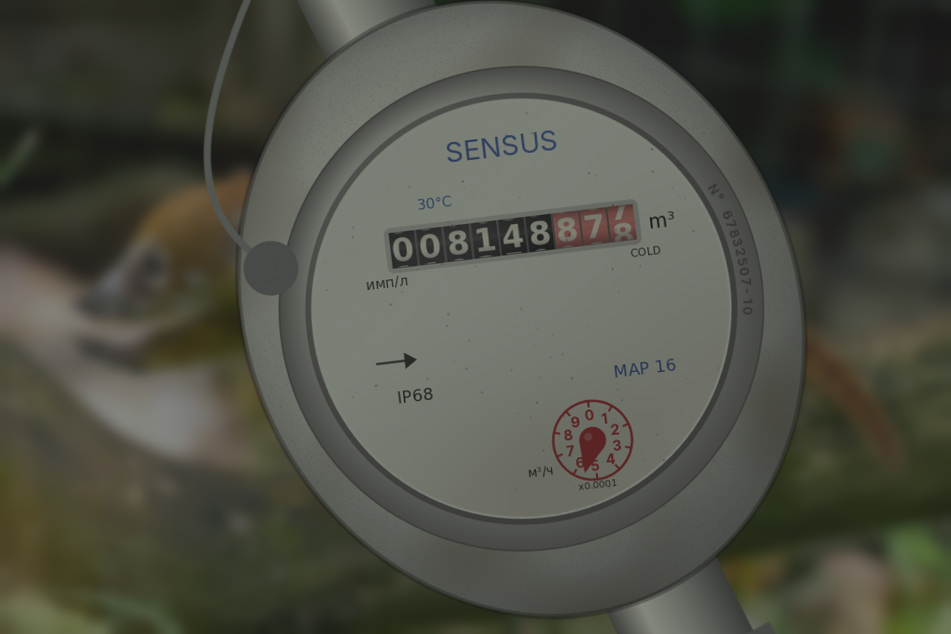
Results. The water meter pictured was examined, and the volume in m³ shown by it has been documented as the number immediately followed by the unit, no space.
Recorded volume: 8148.8775m³
